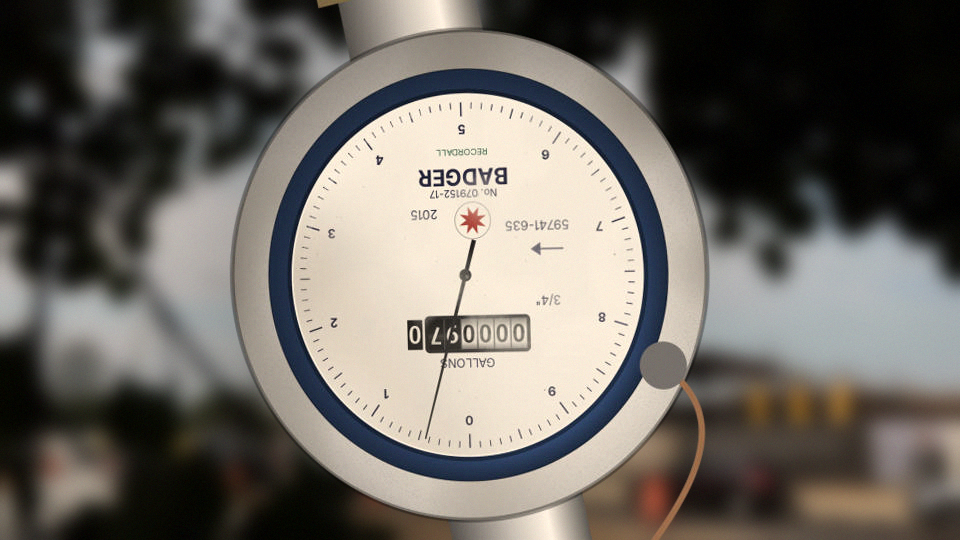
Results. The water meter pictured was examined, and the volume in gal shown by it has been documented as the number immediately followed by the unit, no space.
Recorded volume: 970.4gal
